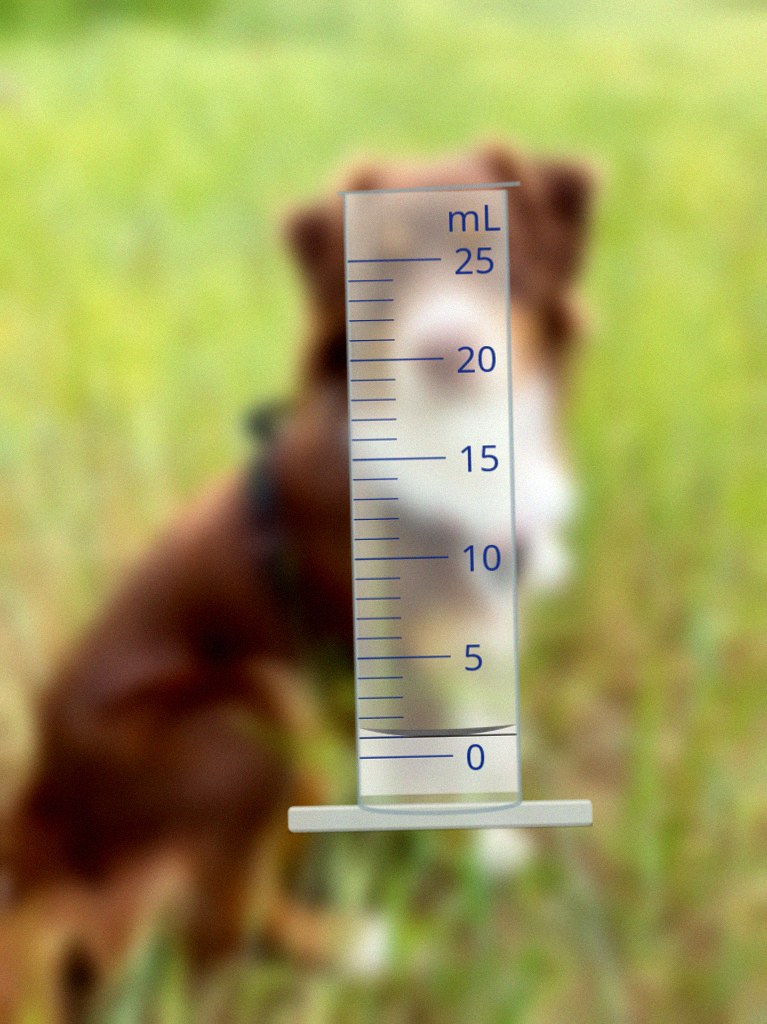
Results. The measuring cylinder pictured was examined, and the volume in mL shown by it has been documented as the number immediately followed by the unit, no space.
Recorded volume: 1mL
